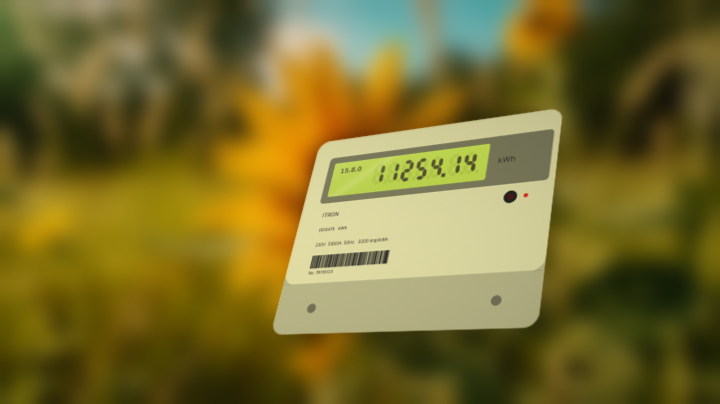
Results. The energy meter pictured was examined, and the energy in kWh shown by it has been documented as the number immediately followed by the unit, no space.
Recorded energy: 11254.14kWh
